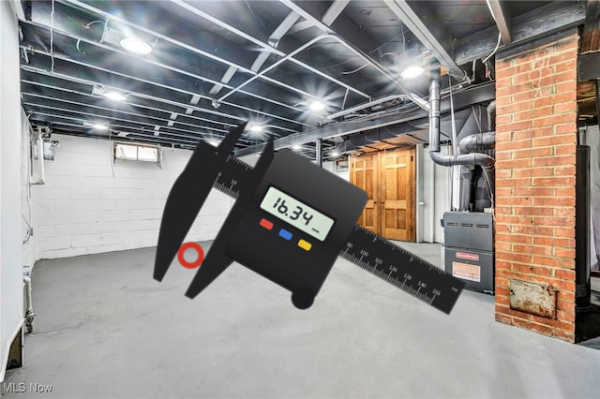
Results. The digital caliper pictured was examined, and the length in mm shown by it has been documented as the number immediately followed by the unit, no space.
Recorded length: 16.34mm
